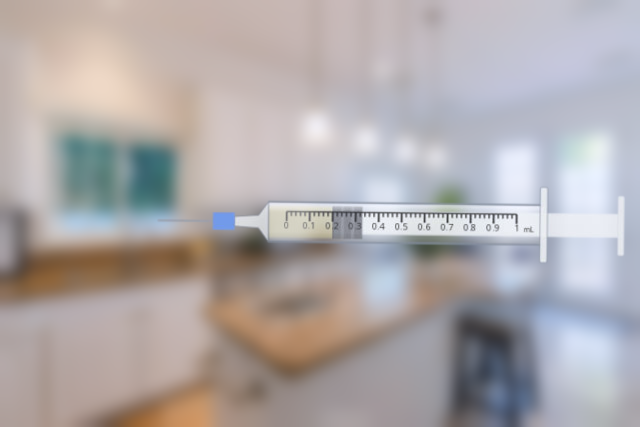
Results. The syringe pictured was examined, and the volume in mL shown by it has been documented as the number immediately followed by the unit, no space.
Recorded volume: 0.2mL
